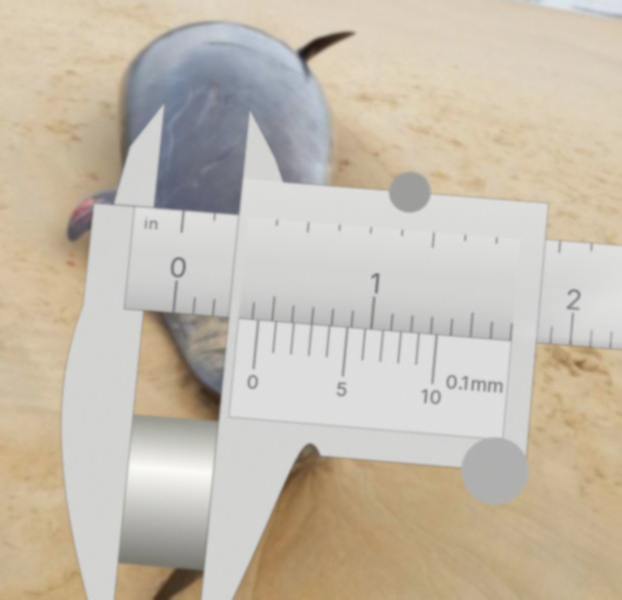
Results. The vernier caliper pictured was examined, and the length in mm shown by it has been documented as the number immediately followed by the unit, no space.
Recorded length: 4.3mm
